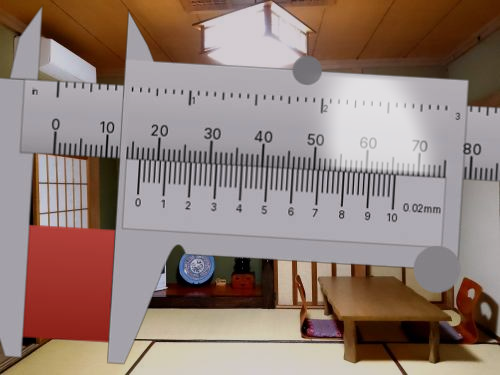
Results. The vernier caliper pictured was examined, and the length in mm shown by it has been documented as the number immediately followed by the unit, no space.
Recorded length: 16.5mm
